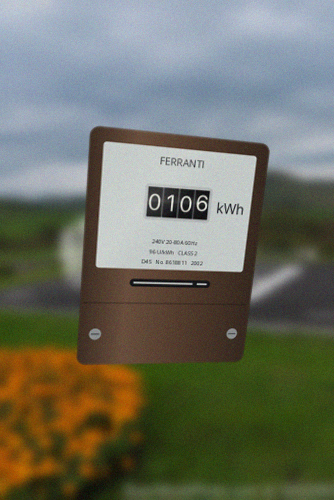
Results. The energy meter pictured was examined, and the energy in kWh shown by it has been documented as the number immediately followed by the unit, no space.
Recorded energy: 106kWh
